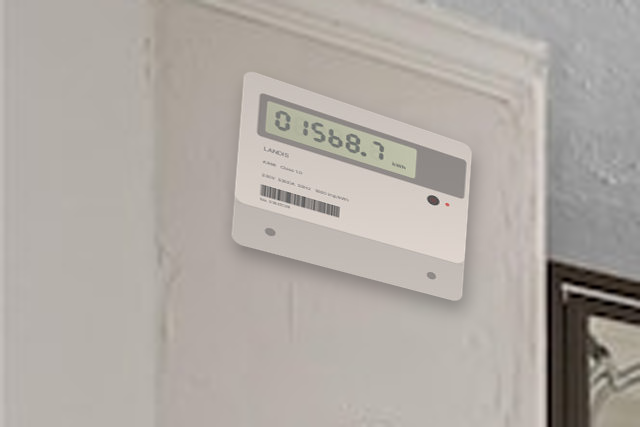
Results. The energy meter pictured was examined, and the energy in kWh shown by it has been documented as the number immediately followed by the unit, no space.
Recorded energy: 1568.7kWh
